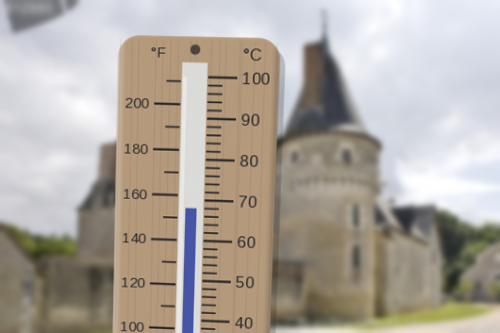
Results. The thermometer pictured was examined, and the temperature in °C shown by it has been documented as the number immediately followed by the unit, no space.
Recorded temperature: 68°C
